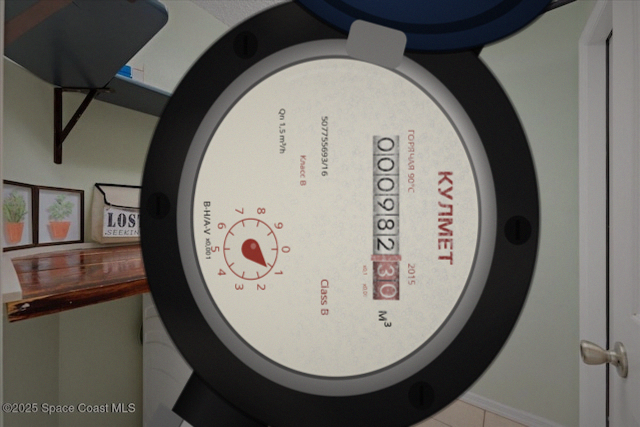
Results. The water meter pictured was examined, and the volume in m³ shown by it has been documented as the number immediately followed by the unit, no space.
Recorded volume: 982.301m³
